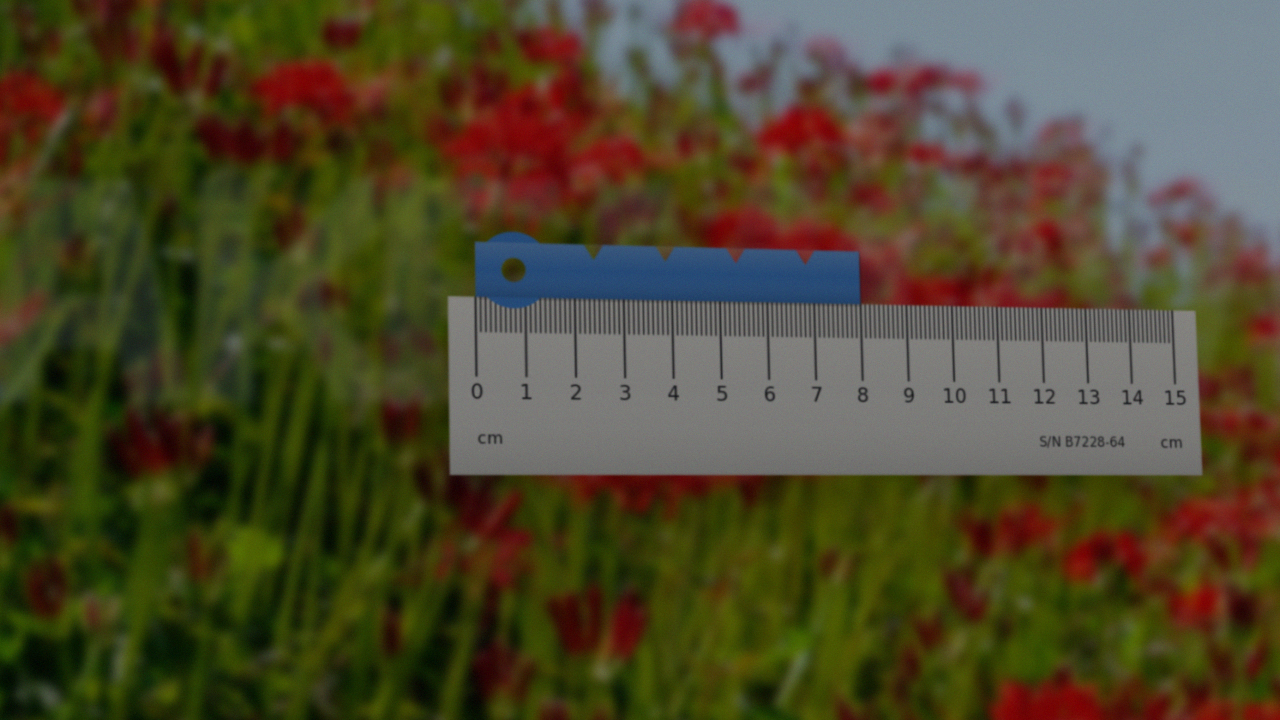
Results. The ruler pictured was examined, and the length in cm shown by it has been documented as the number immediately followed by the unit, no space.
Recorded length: 8cm
